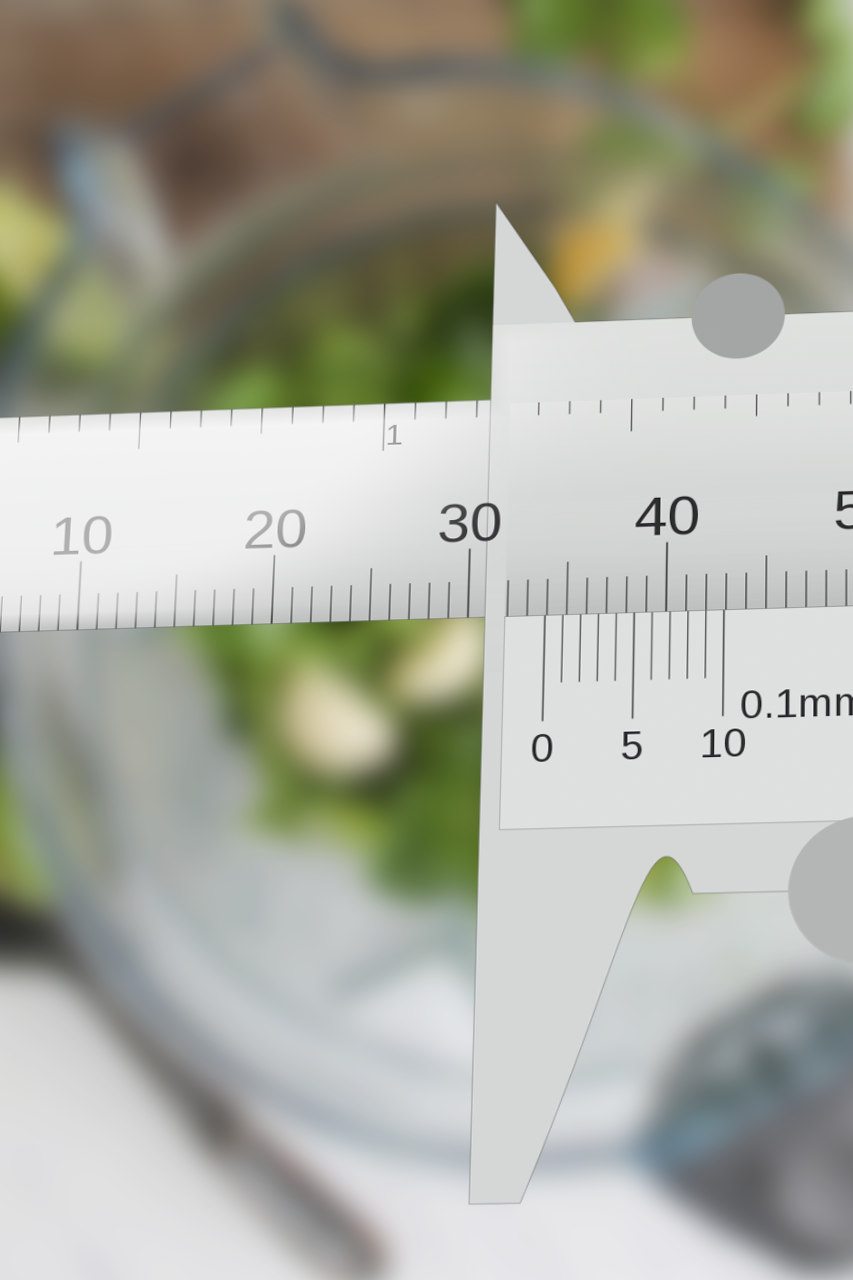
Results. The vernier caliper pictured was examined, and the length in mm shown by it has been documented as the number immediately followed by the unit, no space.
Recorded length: 33.9mm
